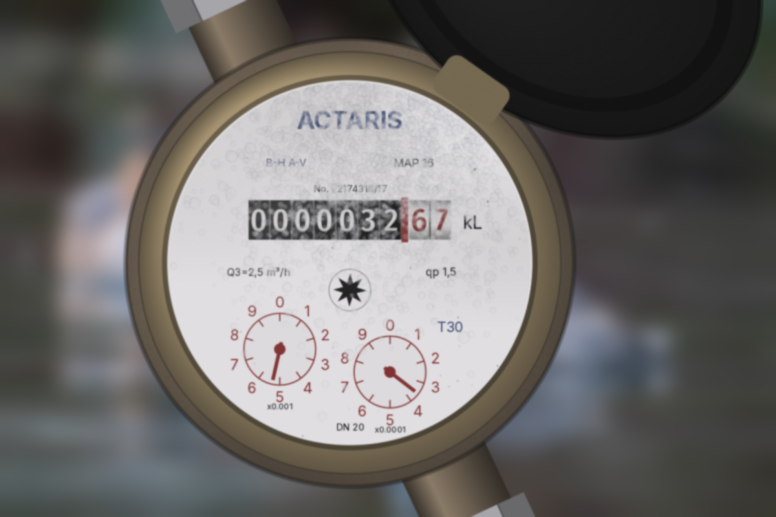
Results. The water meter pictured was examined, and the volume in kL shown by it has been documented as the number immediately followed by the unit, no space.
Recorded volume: 32.6753kL
